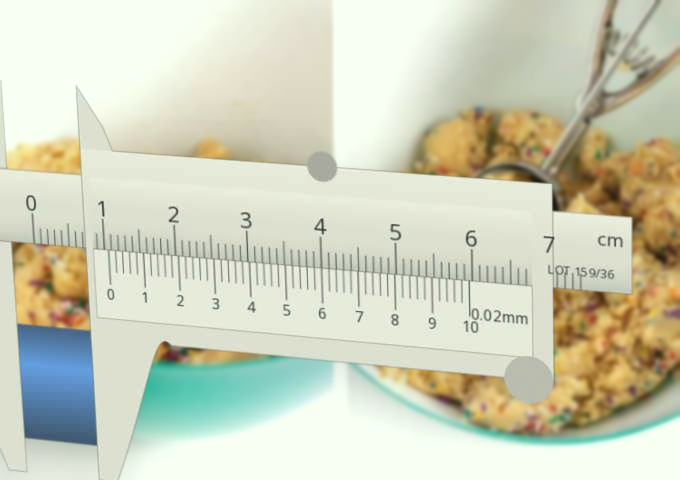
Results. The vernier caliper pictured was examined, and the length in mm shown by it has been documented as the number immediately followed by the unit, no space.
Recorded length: 10.6mm
